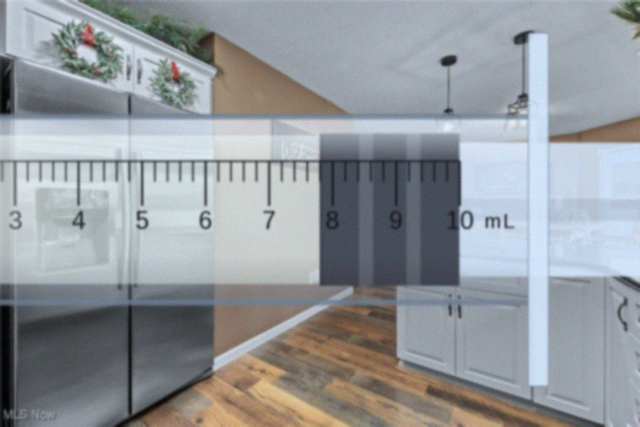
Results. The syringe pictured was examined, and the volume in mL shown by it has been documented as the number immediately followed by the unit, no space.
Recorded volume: 7.8mL
